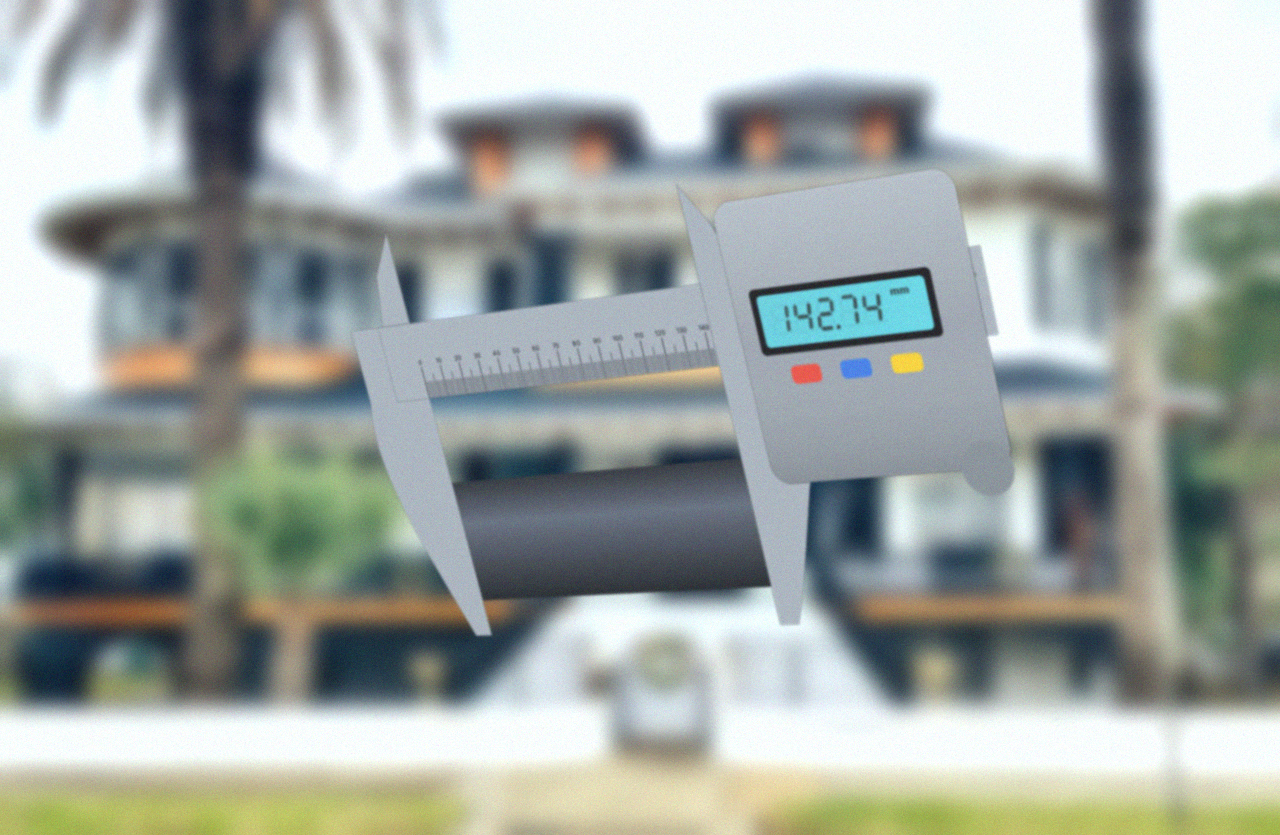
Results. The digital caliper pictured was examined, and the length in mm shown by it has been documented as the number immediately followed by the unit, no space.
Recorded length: 142.74mm
